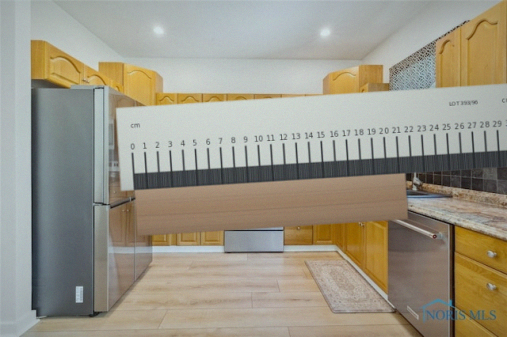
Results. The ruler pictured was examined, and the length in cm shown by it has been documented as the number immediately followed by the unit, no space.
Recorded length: 21.5cm
